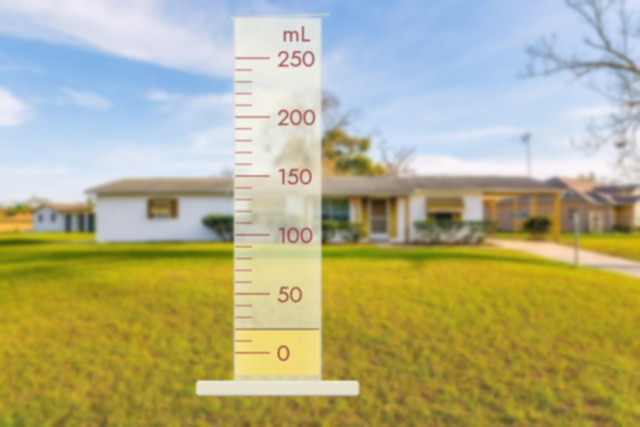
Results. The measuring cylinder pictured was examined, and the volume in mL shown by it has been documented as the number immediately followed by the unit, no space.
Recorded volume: 20mL
